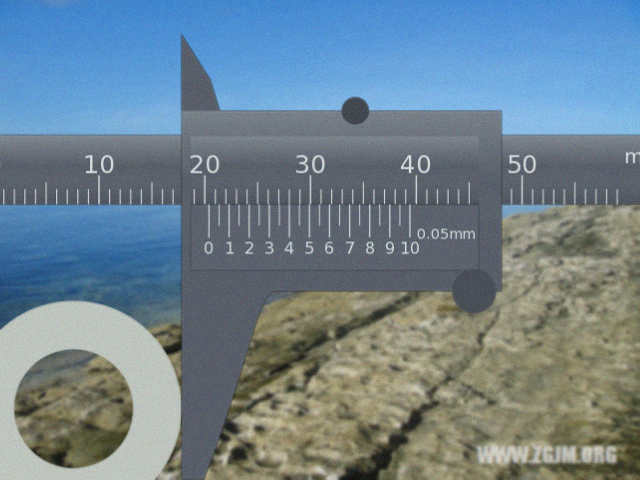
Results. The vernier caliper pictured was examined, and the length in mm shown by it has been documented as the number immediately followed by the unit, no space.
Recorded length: 20.4mm
